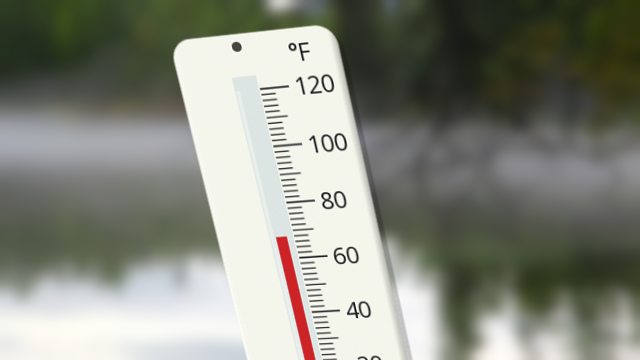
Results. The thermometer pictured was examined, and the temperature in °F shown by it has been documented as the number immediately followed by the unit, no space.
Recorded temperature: 68°F
